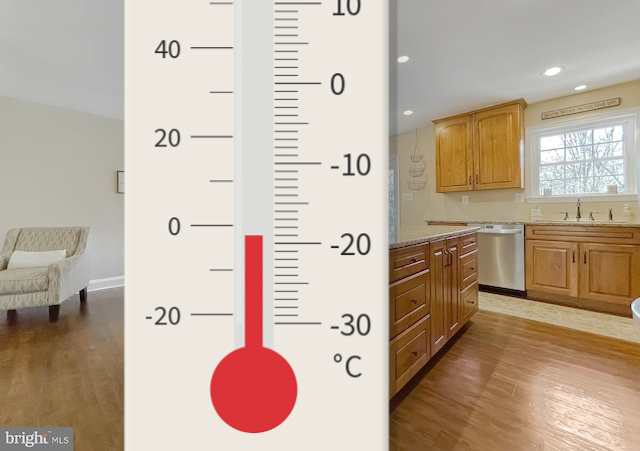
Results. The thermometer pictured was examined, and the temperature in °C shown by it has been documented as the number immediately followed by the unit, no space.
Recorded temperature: -19°C
